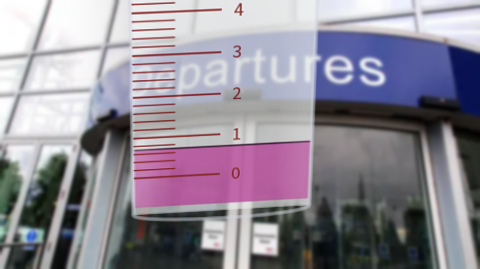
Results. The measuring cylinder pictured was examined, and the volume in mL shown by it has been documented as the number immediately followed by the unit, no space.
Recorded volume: 0.7mL
